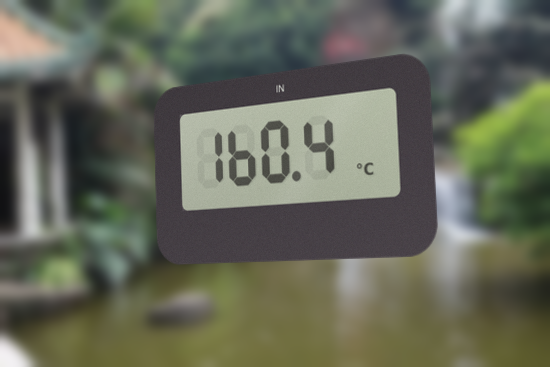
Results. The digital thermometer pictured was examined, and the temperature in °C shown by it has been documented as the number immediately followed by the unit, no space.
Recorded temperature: 160.4°C
